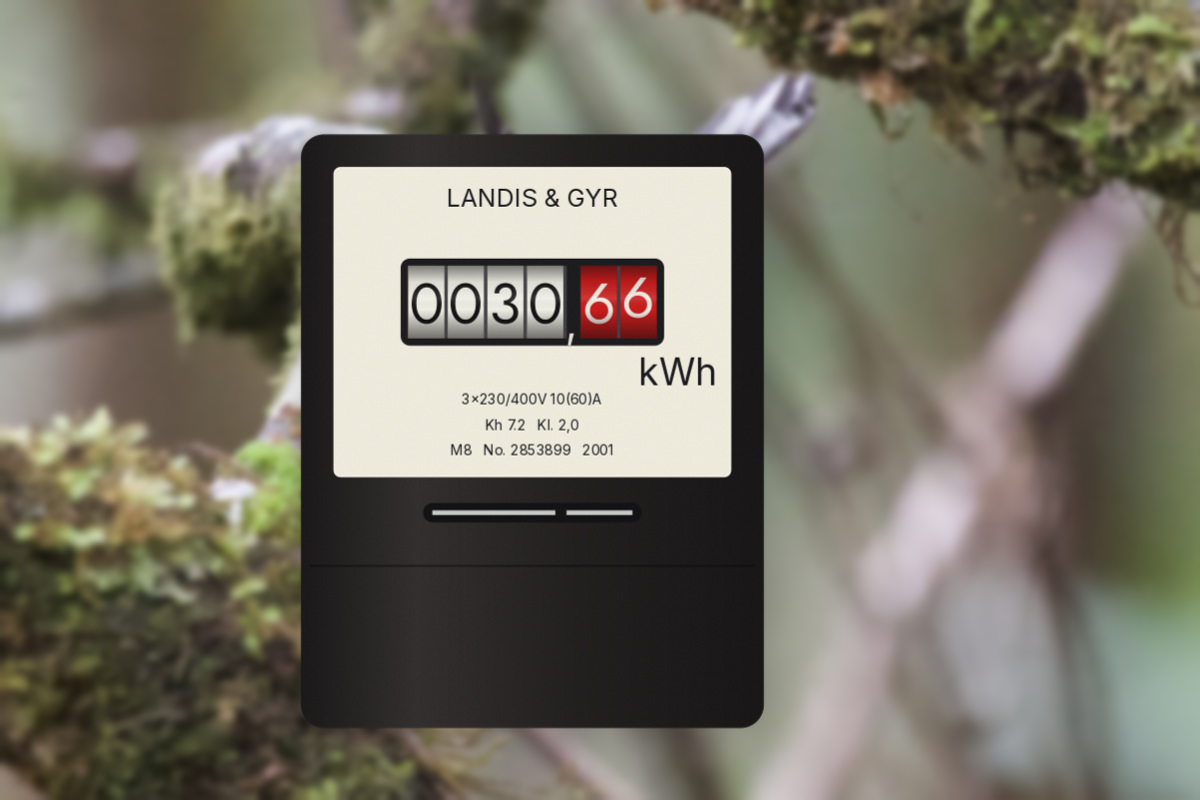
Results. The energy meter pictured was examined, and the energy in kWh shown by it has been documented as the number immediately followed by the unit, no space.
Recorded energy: 30.66kWh
